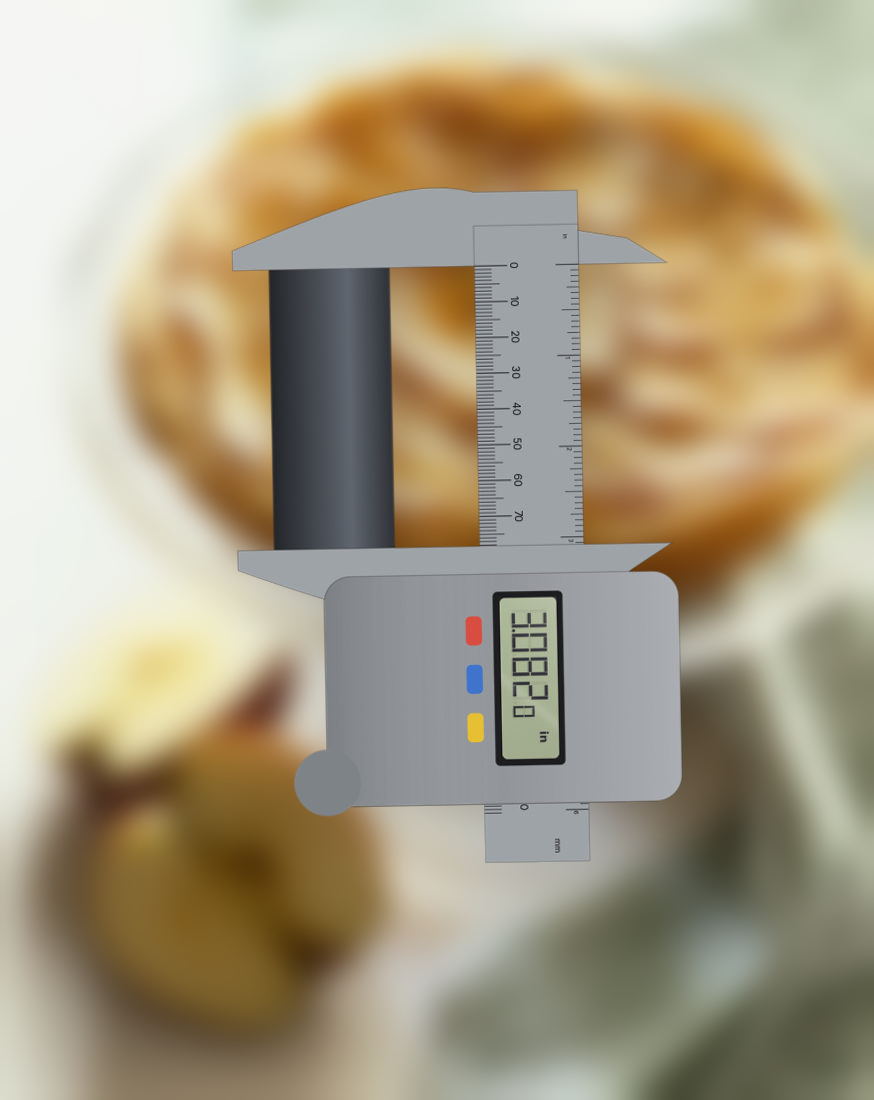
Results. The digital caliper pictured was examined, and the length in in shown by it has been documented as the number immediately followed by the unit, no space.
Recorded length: 3.0820in
